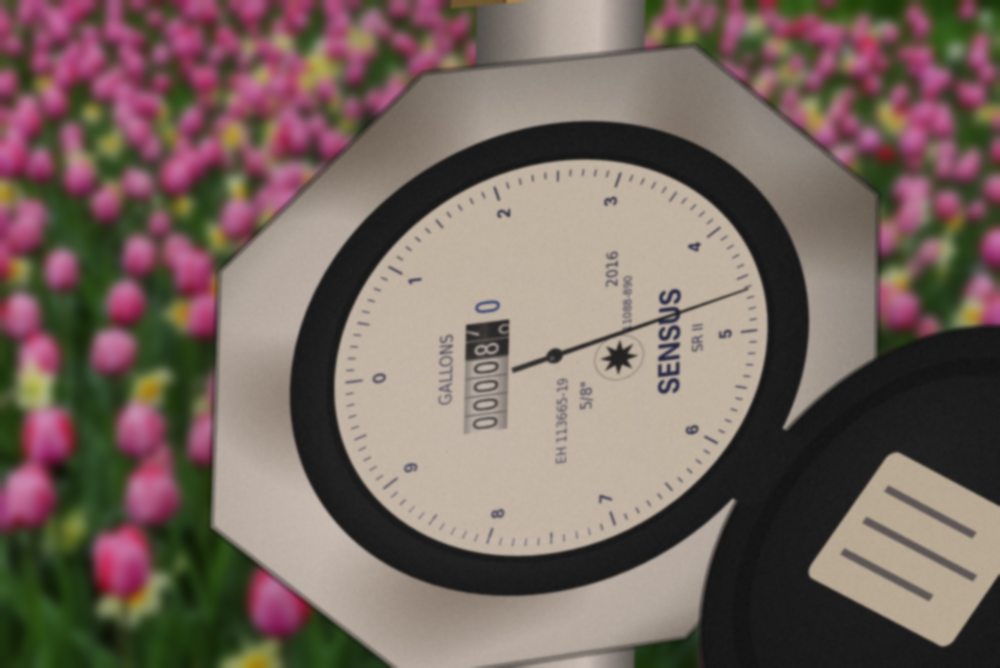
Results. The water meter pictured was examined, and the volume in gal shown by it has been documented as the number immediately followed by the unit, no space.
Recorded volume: 874.6gal
